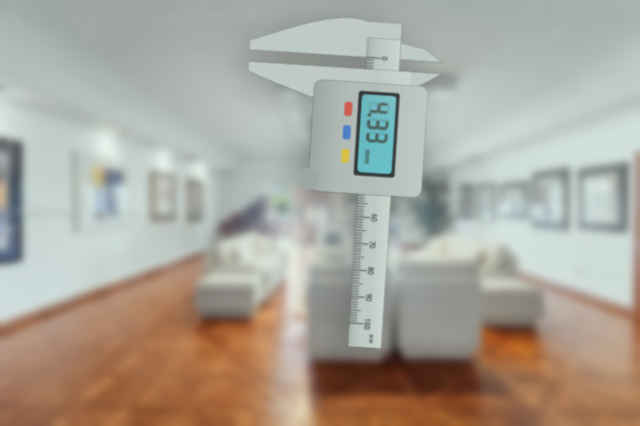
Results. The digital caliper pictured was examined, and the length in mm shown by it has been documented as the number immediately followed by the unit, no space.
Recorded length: 4.33mm
